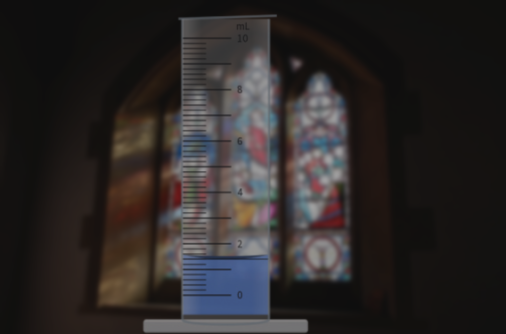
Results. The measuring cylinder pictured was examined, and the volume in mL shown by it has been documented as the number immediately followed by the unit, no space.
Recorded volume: 1.4mL
